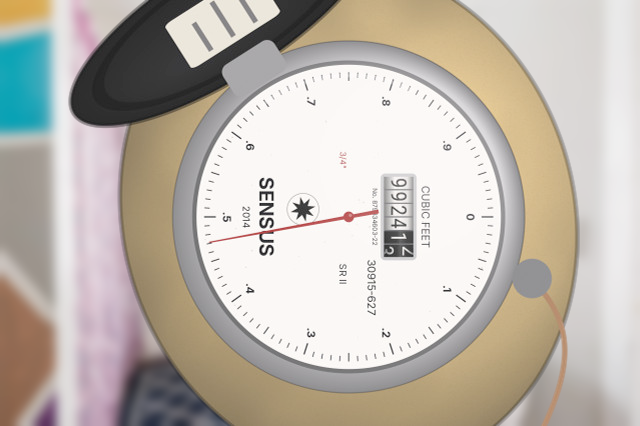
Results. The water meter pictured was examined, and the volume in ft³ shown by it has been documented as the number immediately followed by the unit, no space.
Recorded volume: 992412.47ft³
